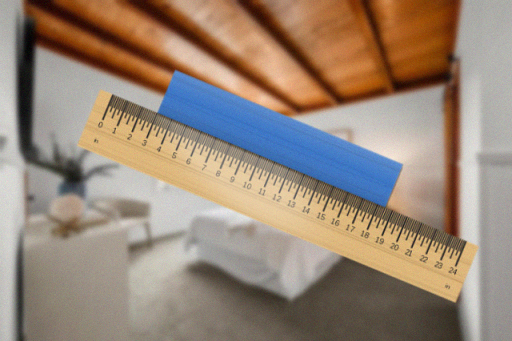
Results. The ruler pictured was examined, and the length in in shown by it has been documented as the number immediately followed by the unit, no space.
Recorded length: 15.5in
